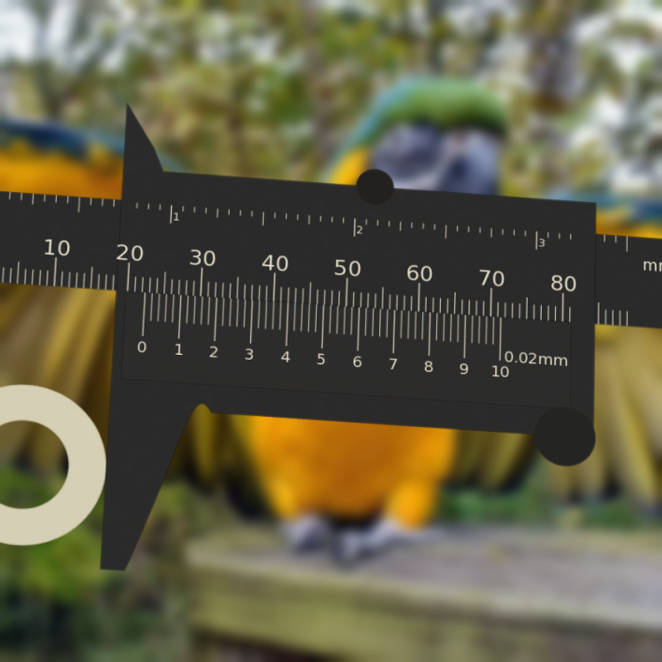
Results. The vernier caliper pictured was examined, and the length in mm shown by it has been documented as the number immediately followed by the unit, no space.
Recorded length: 22.4mm
